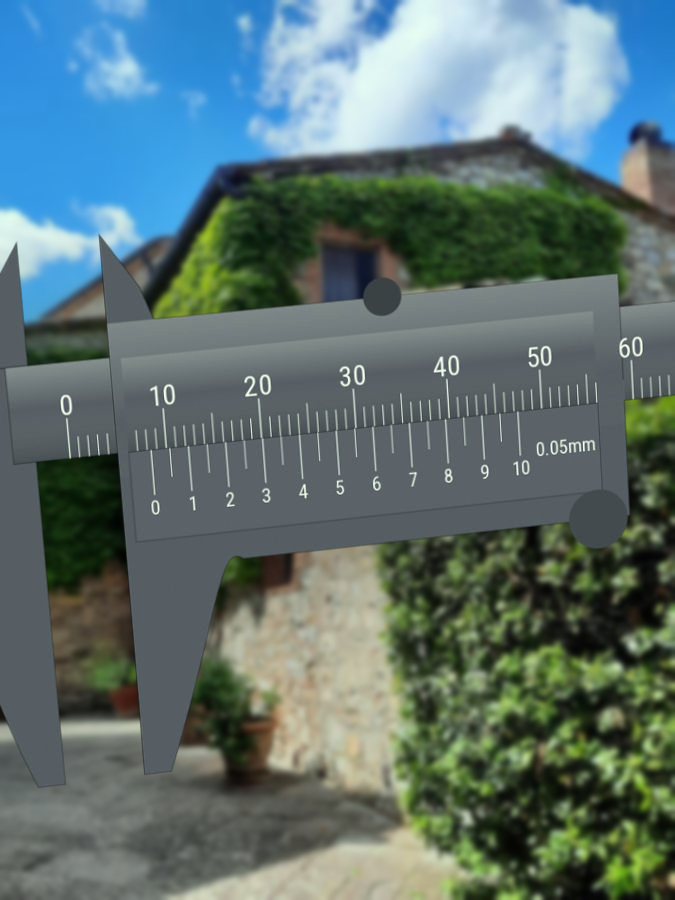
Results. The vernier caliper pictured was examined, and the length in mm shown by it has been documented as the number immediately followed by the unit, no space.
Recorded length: 8.4mm
